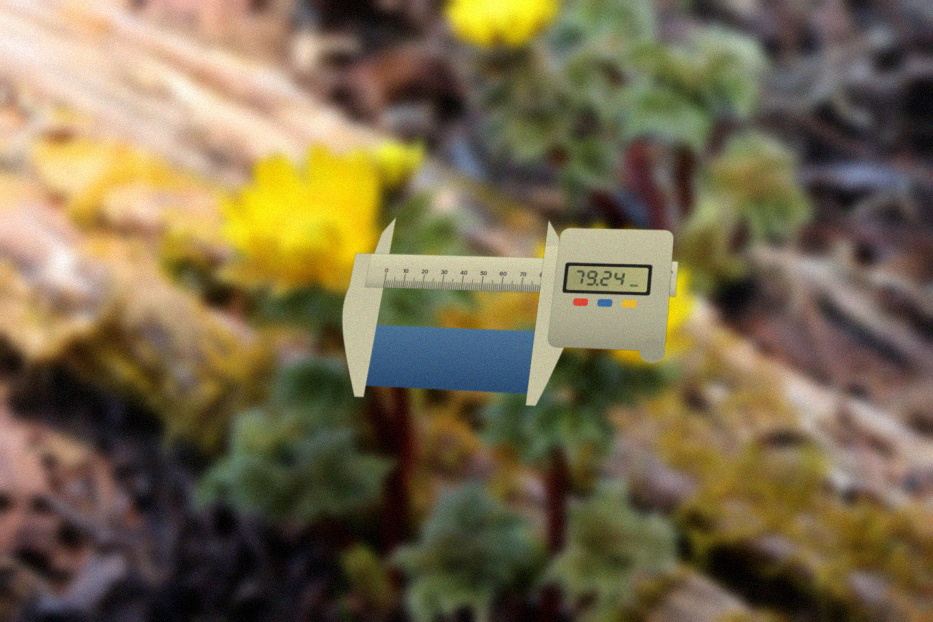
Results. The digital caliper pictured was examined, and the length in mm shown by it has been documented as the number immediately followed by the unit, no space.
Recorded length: 79.24mm
